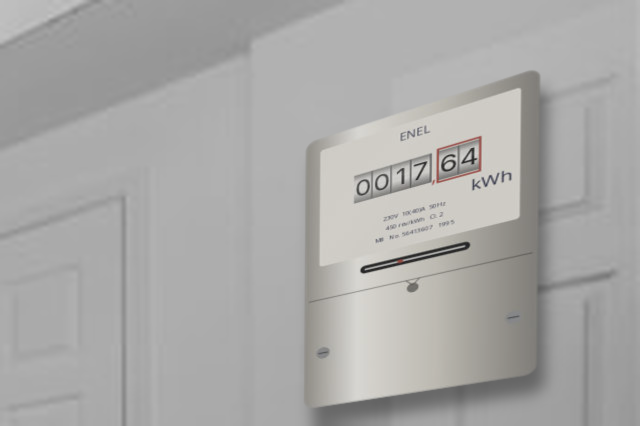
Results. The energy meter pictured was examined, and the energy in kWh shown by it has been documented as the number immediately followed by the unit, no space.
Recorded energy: 17.64kWh
